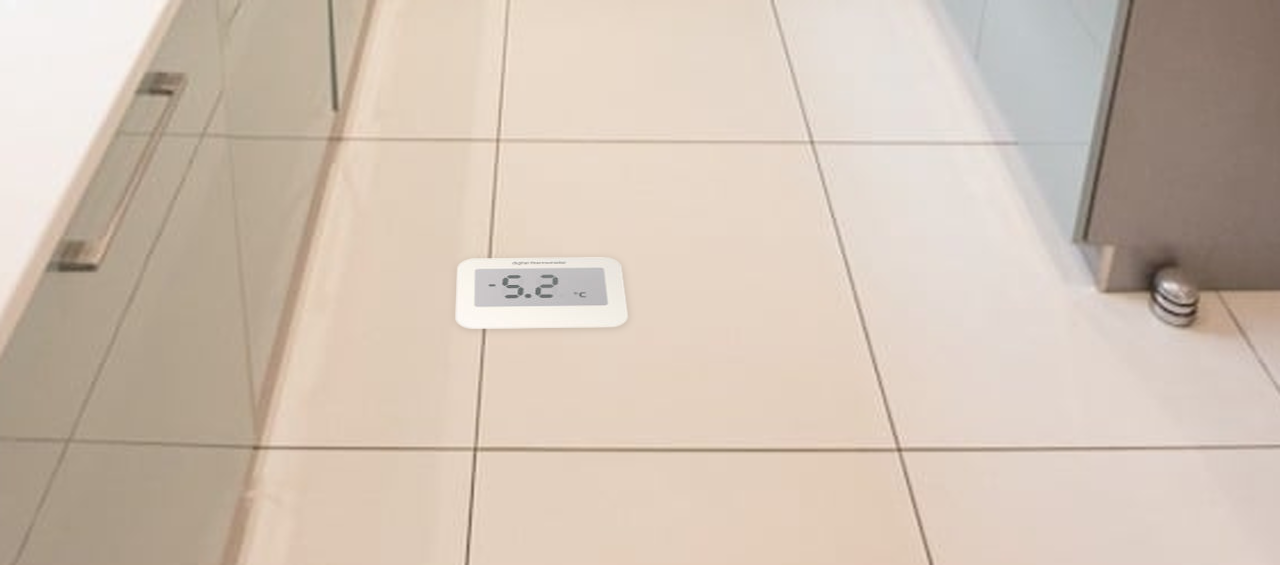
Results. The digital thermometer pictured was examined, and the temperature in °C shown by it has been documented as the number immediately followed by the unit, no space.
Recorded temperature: -5.2°C
